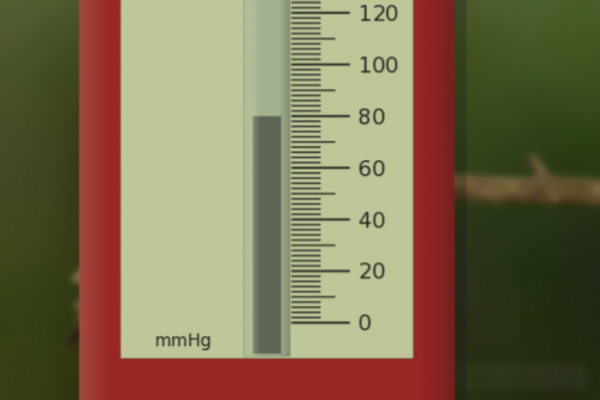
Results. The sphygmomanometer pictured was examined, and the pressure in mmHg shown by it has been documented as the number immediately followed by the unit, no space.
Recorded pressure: 80mmHg
